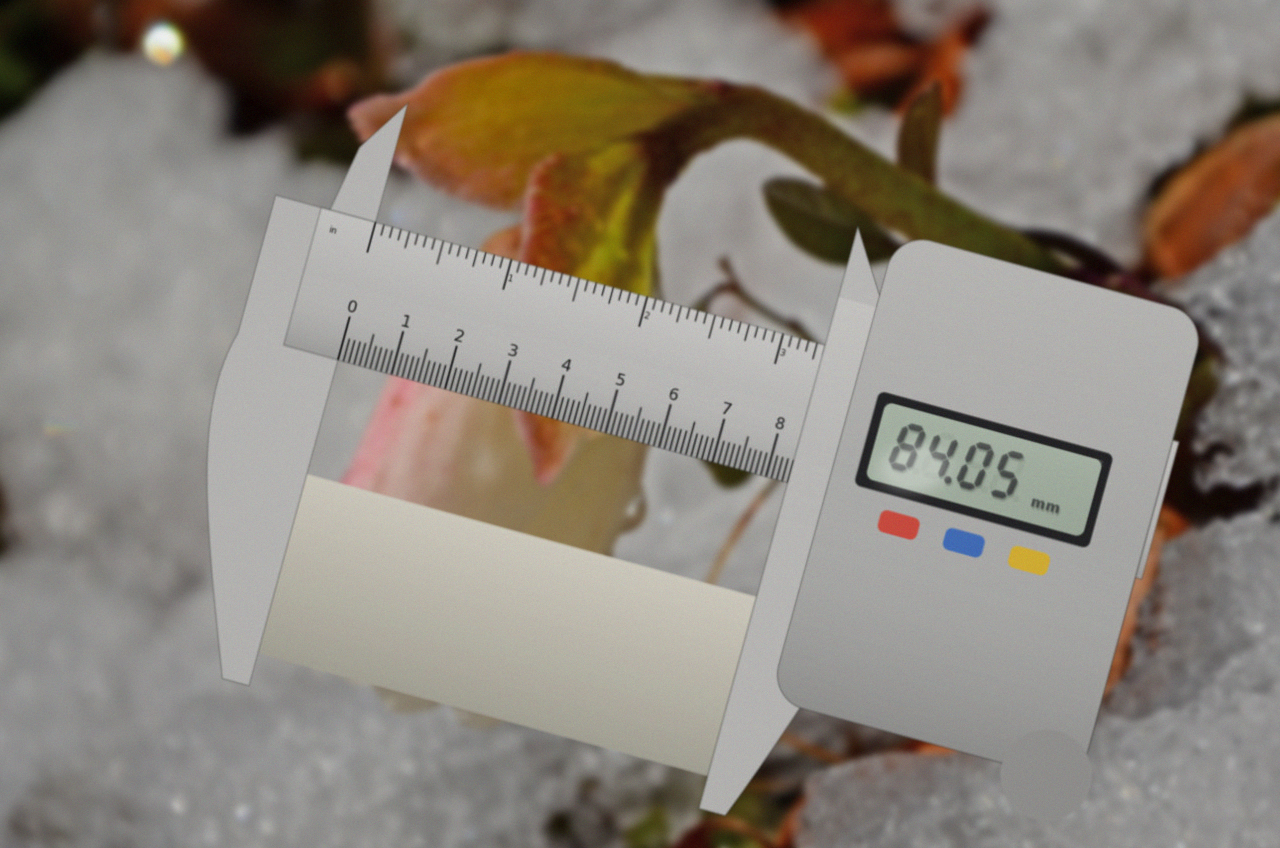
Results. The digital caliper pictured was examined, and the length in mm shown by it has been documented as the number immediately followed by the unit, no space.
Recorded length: 84.05mm
